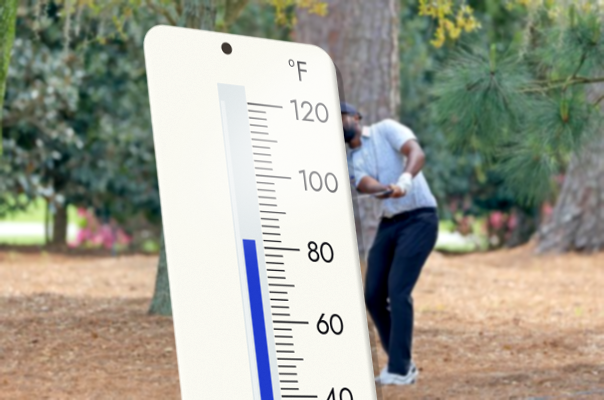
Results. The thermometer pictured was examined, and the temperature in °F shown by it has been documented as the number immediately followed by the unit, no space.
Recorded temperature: 82°F
